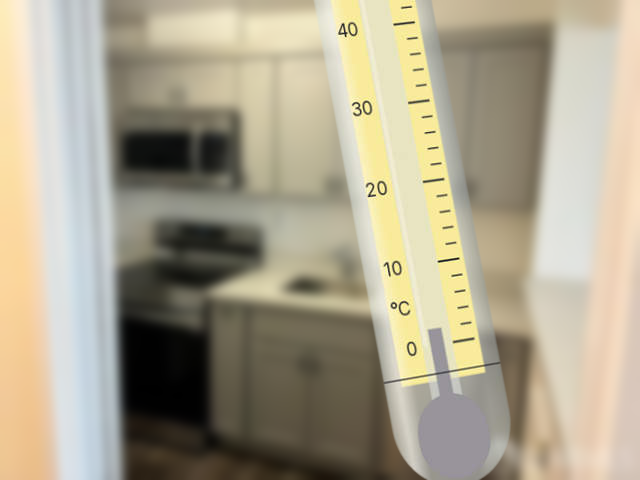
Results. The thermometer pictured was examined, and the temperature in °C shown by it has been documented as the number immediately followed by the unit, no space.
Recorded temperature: 2°C
